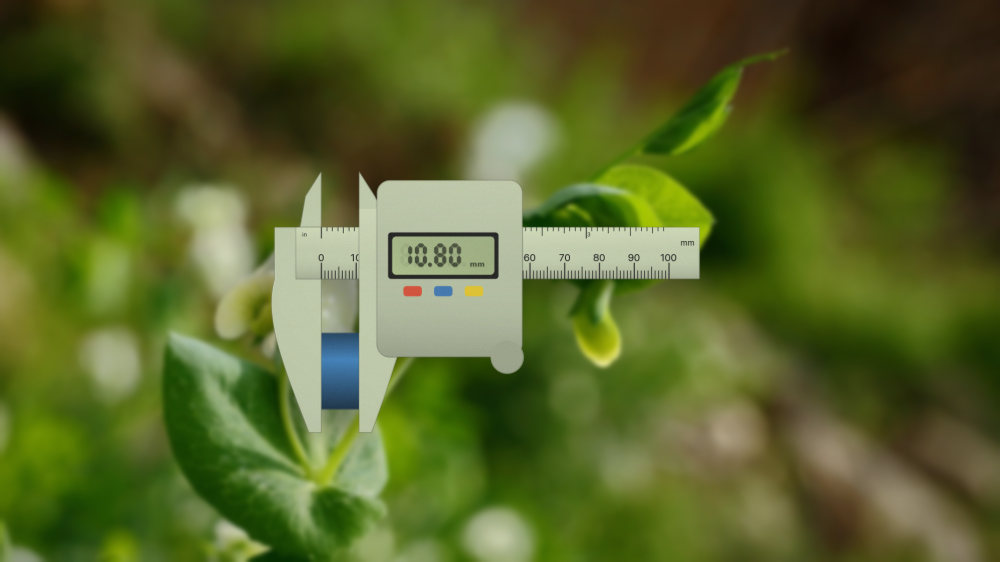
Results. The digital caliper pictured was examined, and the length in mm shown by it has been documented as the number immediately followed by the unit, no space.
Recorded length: 10.80mm
